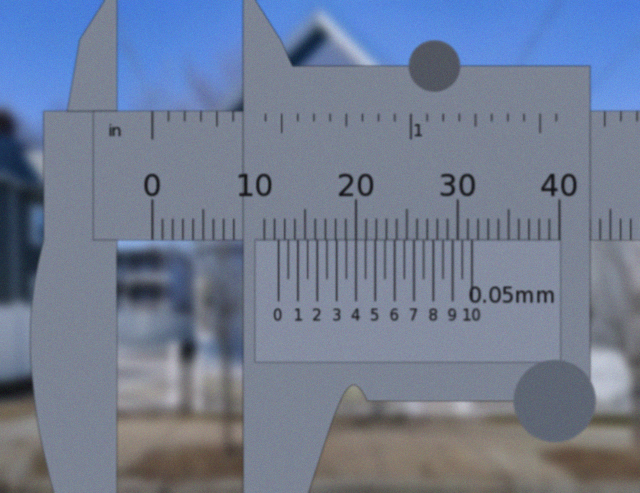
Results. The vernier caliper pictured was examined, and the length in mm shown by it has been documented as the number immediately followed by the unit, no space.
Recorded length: 12.4mm
